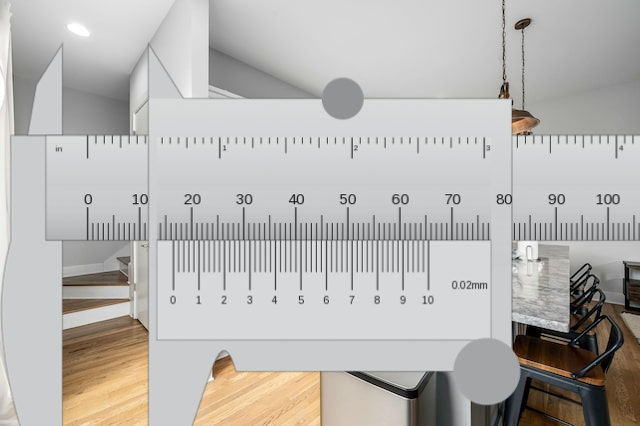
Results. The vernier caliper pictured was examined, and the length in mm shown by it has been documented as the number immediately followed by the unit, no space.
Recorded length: 16.5mm
